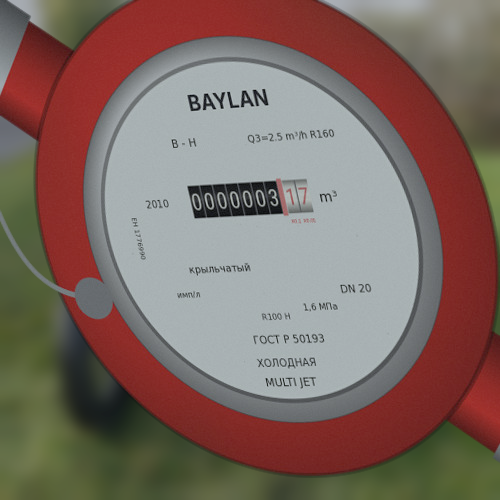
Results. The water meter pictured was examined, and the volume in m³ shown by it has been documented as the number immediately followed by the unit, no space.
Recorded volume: 3.17m³
